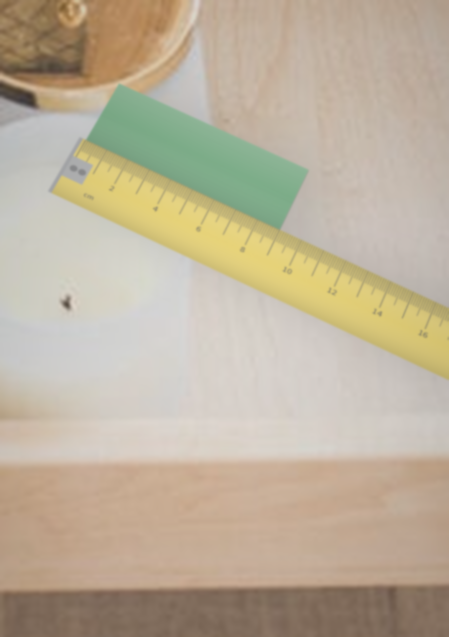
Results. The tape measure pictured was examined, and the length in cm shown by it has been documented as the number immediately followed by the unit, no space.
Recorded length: 9cm
